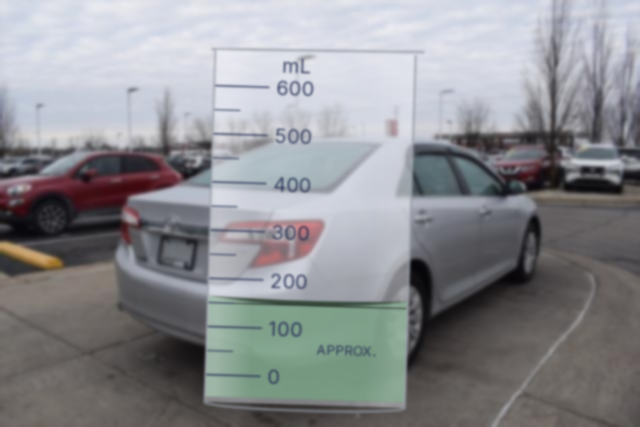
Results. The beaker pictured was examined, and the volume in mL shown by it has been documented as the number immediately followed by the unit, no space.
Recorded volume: 150mL
